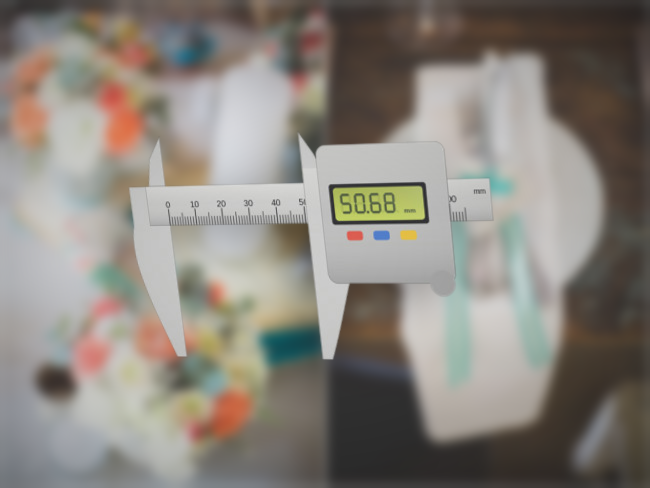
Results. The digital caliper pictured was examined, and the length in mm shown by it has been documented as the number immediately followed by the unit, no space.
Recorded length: 50.68mm
